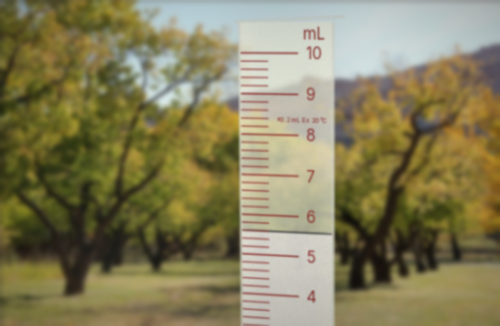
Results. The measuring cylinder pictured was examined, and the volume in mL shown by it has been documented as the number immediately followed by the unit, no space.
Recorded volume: 5.6mL
